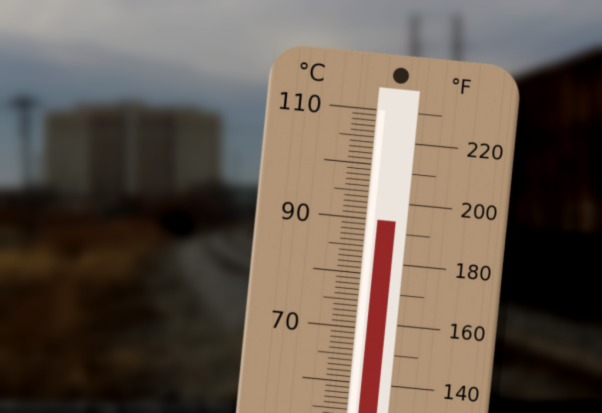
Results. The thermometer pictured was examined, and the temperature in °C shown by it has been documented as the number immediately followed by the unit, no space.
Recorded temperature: 90°C
